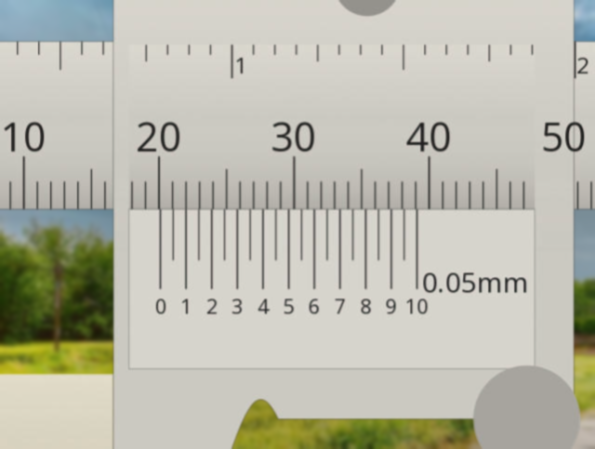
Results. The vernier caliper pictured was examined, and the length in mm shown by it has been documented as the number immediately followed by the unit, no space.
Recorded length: 20.1mm
